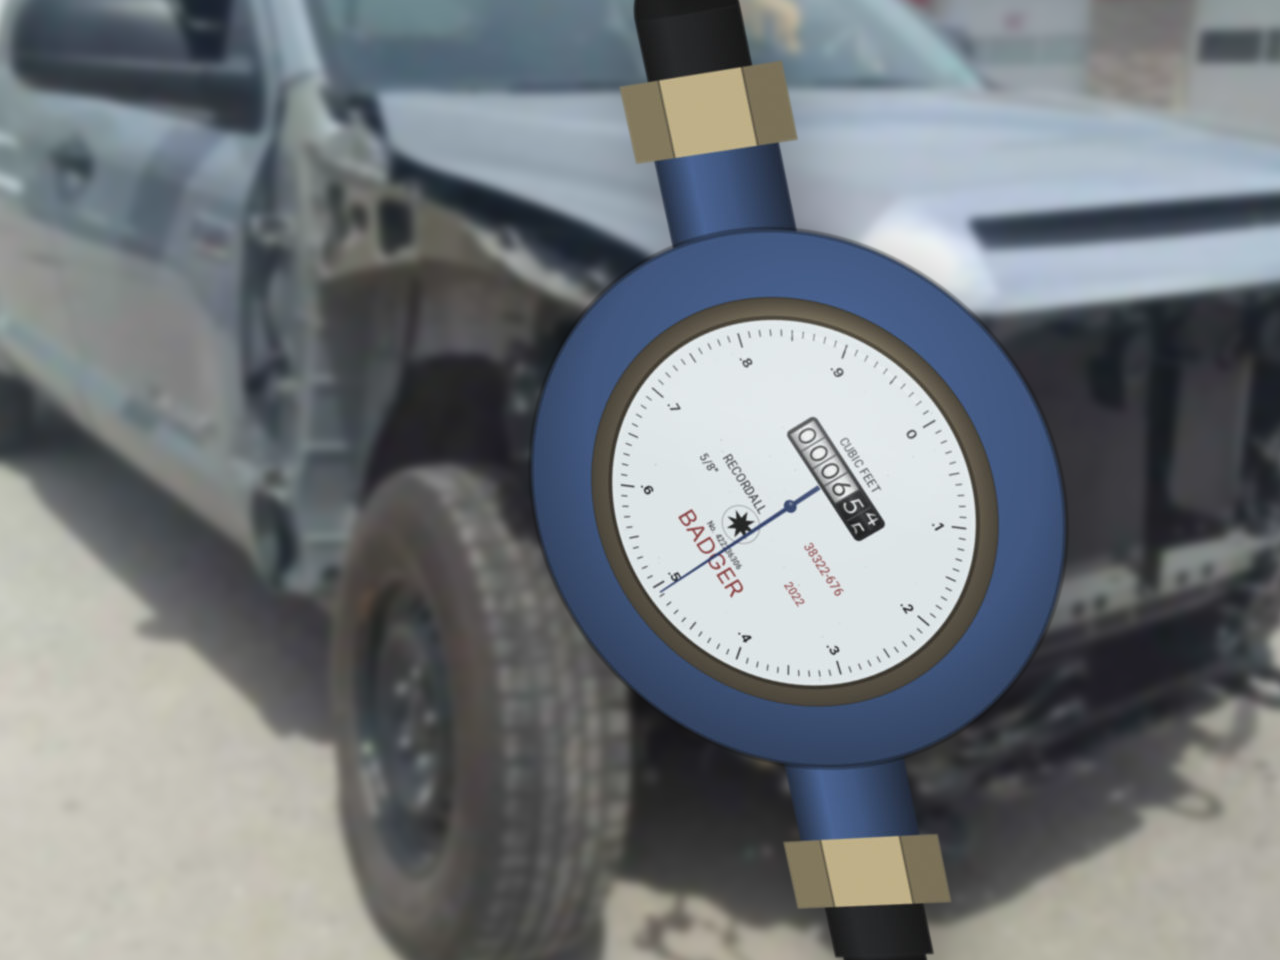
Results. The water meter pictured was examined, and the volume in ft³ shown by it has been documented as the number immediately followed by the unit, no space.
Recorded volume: 654.49ft³
